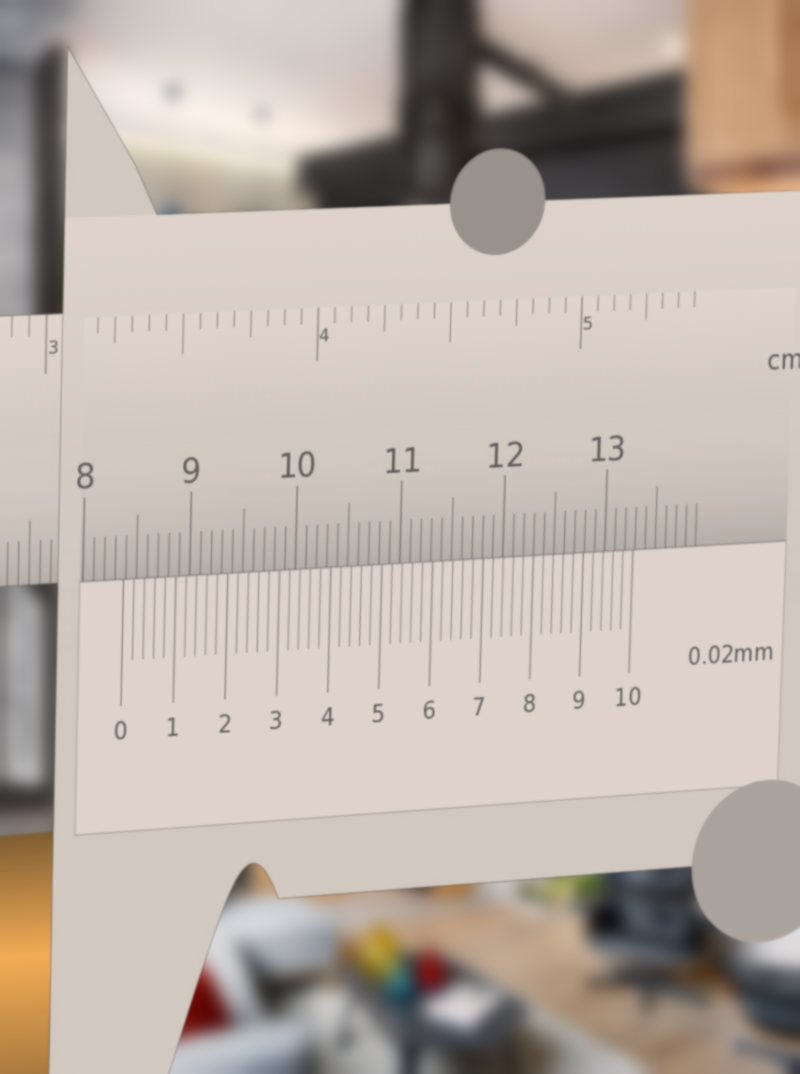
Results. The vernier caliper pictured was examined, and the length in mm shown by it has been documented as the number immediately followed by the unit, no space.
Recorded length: 83.8mm
